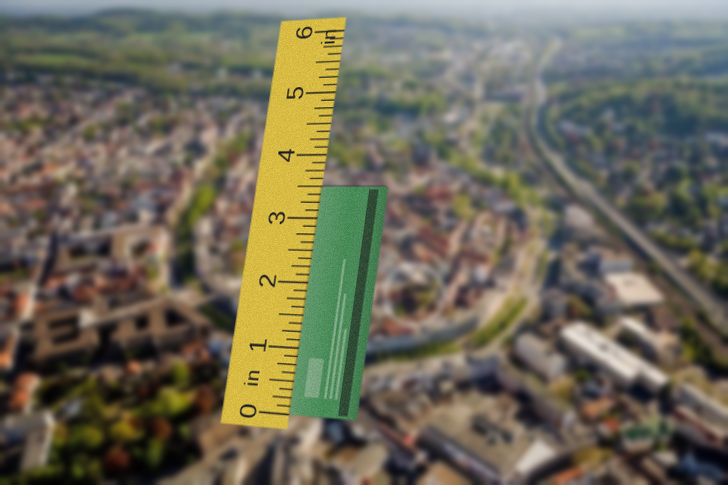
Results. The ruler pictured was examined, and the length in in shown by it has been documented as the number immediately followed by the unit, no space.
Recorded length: 3.5in
